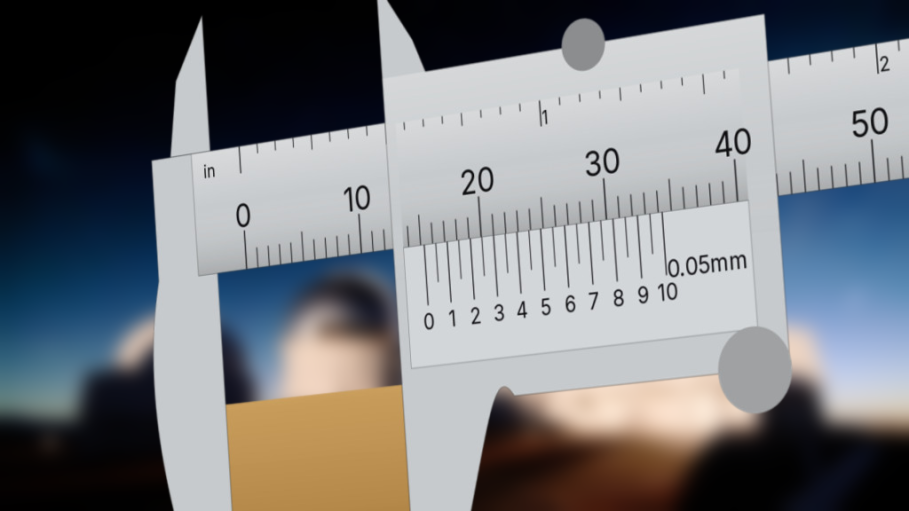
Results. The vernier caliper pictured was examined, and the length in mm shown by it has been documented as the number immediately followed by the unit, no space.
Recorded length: 15.3mm
